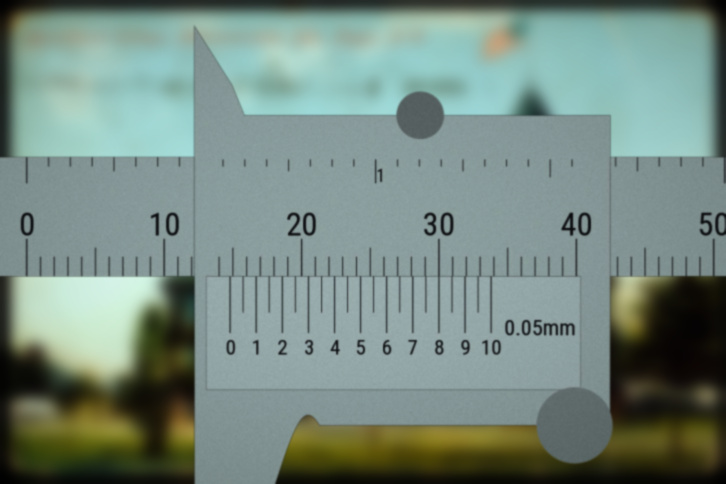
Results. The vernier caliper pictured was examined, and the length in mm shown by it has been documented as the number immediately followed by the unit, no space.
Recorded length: 14.8mm
